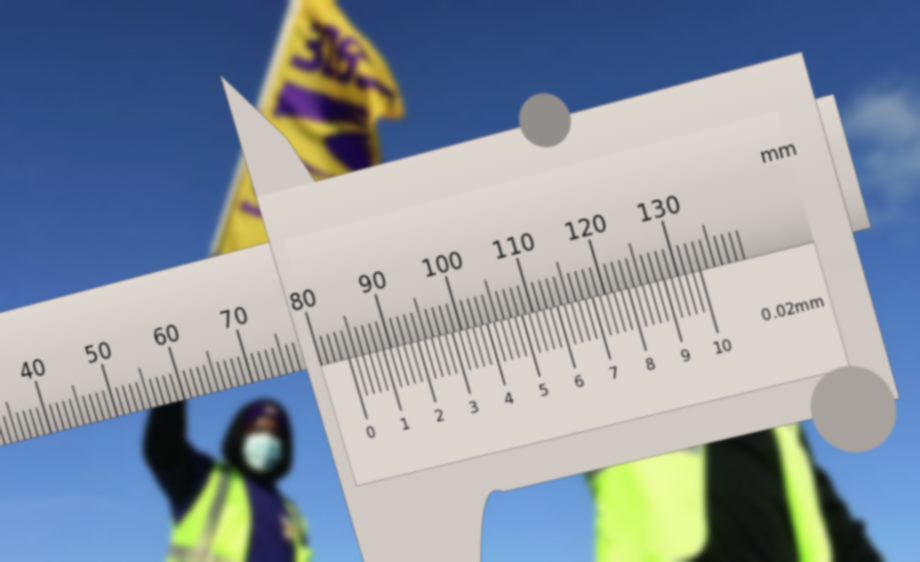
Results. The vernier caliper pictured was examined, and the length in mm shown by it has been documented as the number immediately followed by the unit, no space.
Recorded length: 84.0mm
